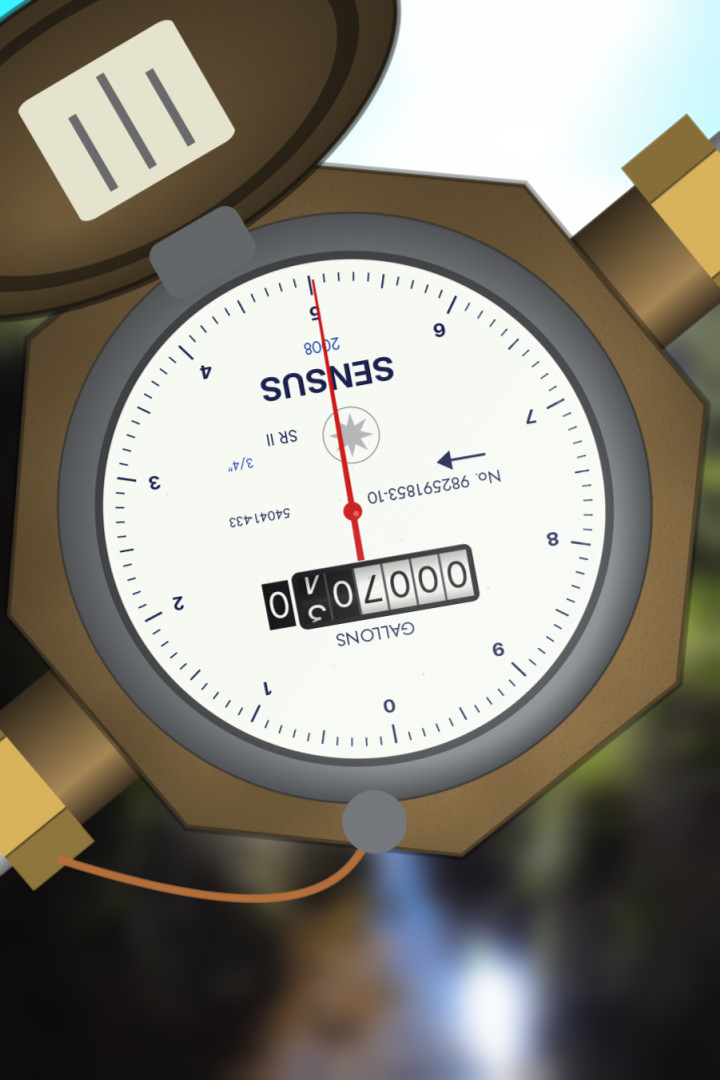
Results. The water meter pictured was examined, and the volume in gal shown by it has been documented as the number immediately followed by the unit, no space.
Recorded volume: 7035.0gal
